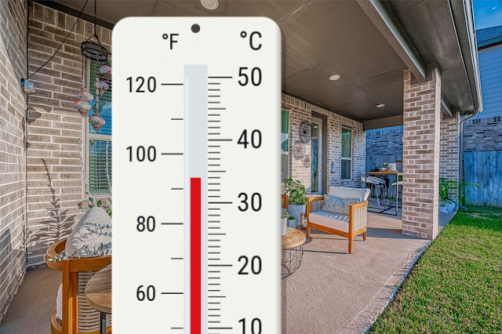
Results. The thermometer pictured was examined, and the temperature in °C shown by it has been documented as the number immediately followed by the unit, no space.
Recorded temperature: 34°C
